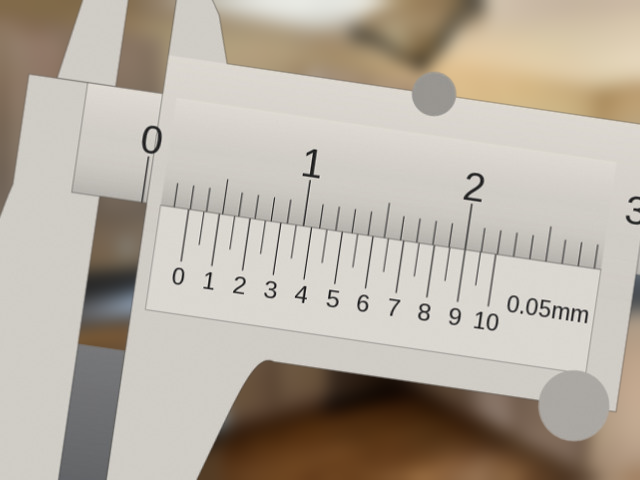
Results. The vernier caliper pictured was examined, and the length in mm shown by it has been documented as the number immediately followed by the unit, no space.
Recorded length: 2.9mm
